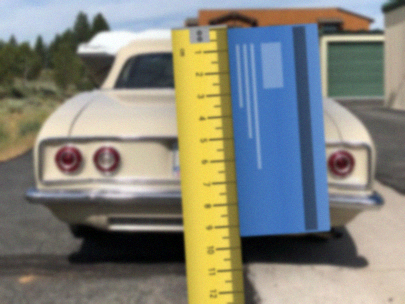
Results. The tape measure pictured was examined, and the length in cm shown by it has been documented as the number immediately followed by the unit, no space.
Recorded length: 9.5cm
